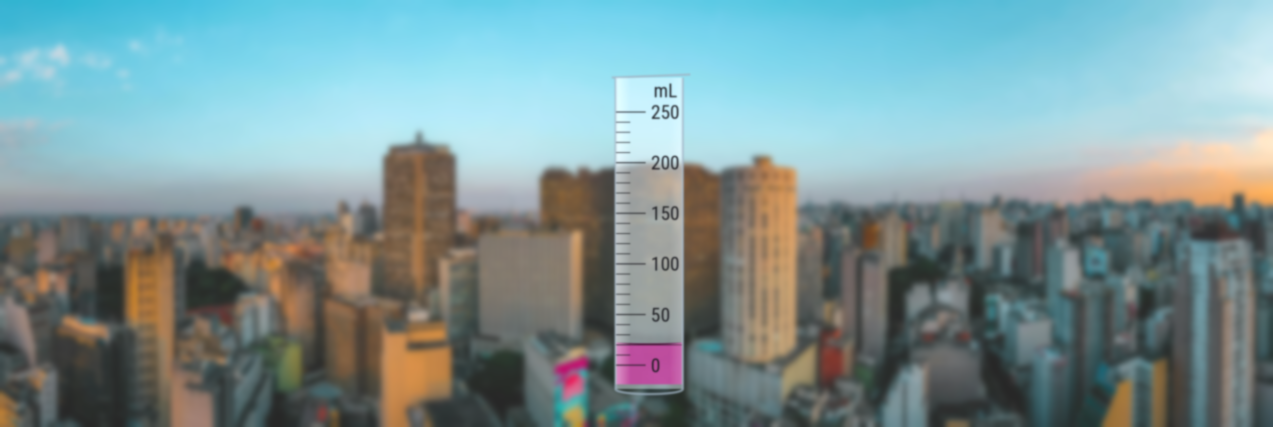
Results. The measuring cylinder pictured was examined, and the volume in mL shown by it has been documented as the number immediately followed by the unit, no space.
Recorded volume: 20mL
